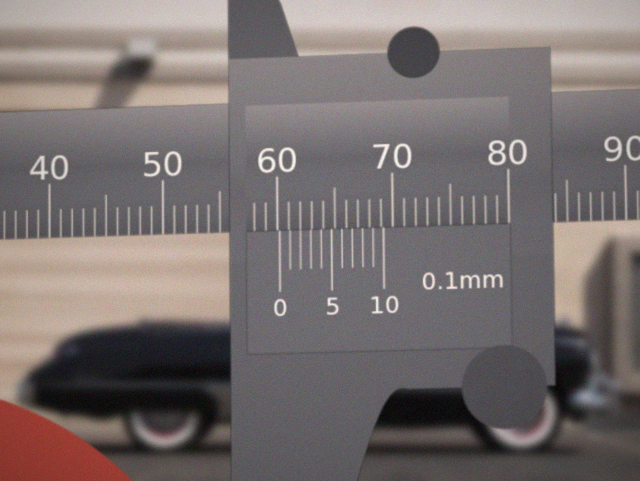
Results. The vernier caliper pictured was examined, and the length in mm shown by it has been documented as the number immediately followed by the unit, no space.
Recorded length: 60.2mm
